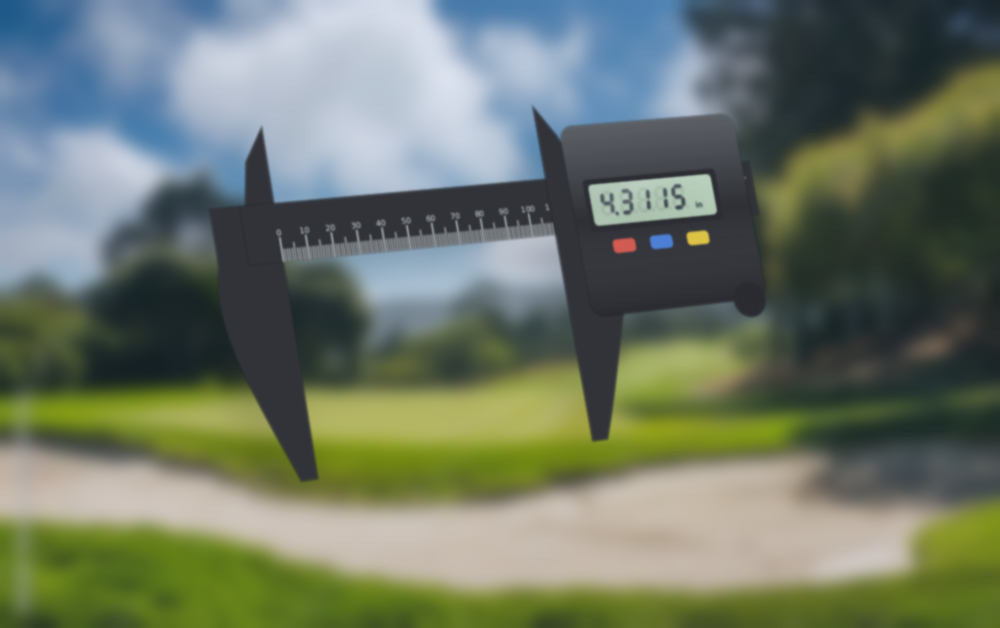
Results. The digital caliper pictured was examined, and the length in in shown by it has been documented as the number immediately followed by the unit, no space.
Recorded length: 4.3115in
